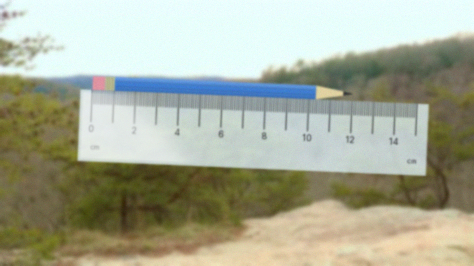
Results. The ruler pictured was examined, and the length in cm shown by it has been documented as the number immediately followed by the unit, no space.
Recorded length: 12cm
